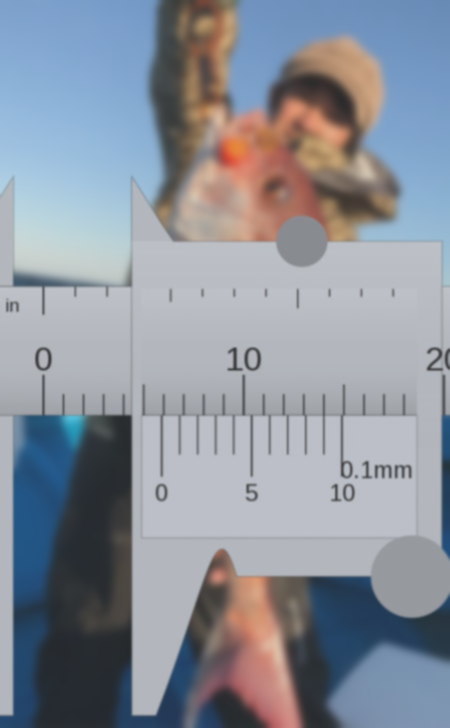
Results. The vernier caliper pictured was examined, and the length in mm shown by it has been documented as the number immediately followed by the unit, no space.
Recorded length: 5.9mm
